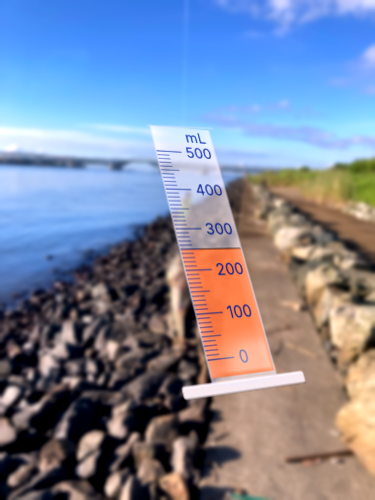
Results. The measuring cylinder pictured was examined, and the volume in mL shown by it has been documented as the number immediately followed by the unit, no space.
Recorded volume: 250mL
